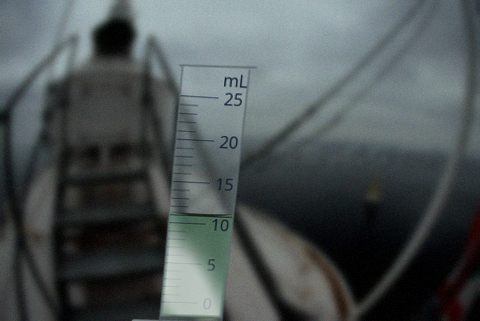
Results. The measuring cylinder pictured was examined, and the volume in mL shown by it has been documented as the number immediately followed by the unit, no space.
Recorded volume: 11mL
